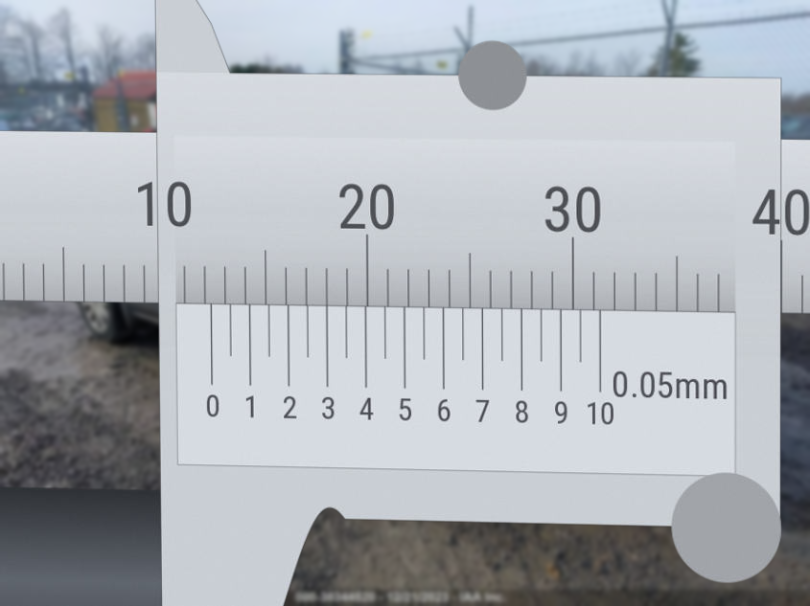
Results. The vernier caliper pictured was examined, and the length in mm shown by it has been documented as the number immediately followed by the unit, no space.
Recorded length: 12.3mm
